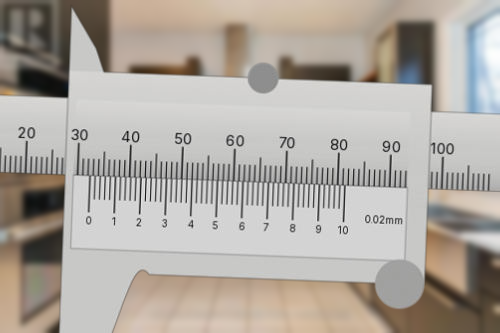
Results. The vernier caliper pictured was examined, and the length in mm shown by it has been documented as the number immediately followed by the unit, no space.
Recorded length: 32.4mm
